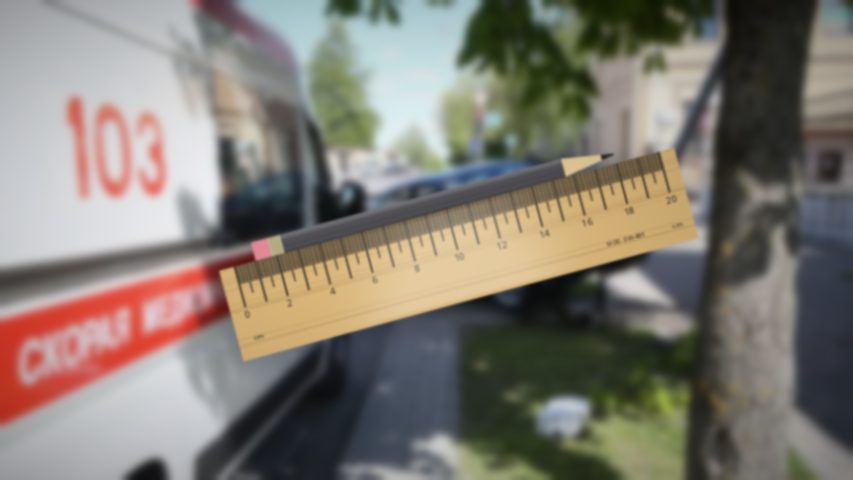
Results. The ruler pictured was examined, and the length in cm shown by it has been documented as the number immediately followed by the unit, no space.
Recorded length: 17cm
